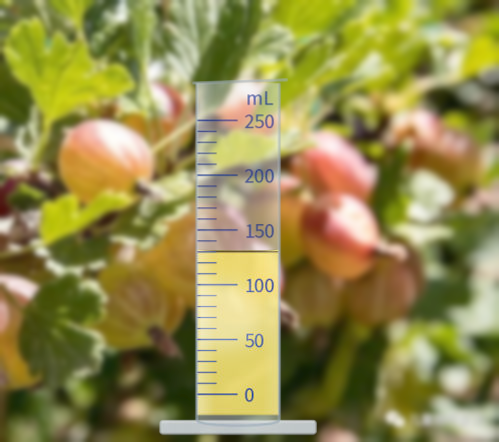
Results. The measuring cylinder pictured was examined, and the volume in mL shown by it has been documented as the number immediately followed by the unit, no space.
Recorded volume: 130mL
